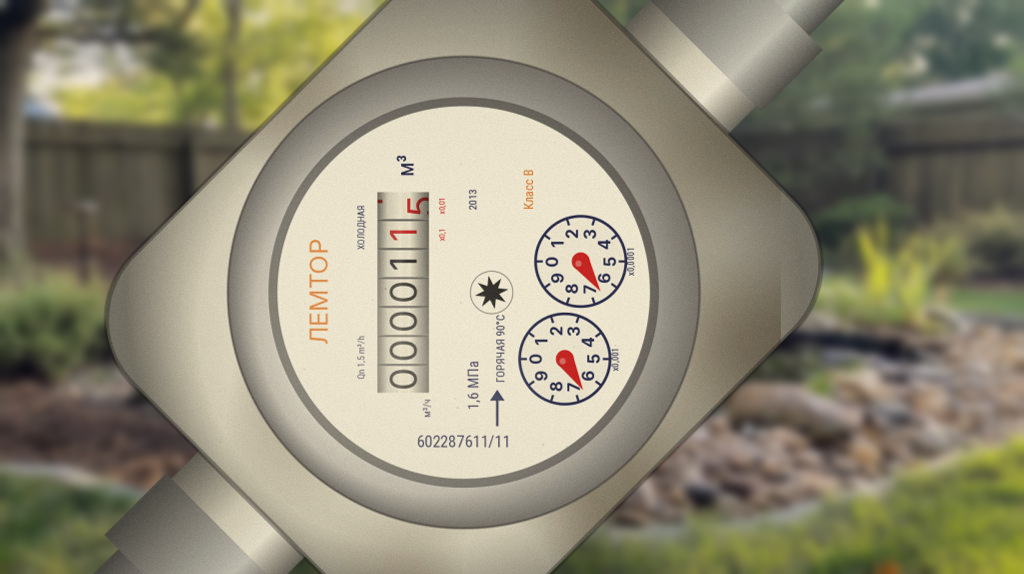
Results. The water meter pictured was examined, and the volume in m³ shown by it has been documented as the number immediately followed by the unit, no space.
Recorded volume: 1.1466m³
